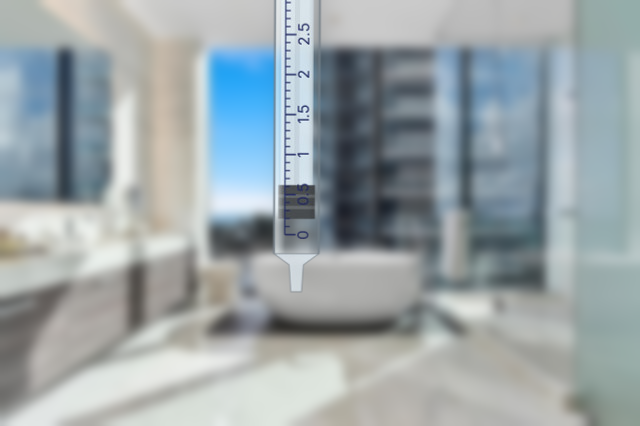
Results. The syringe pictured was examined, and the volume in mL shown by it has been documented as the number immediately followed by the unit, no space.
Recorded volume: 0.2mL
